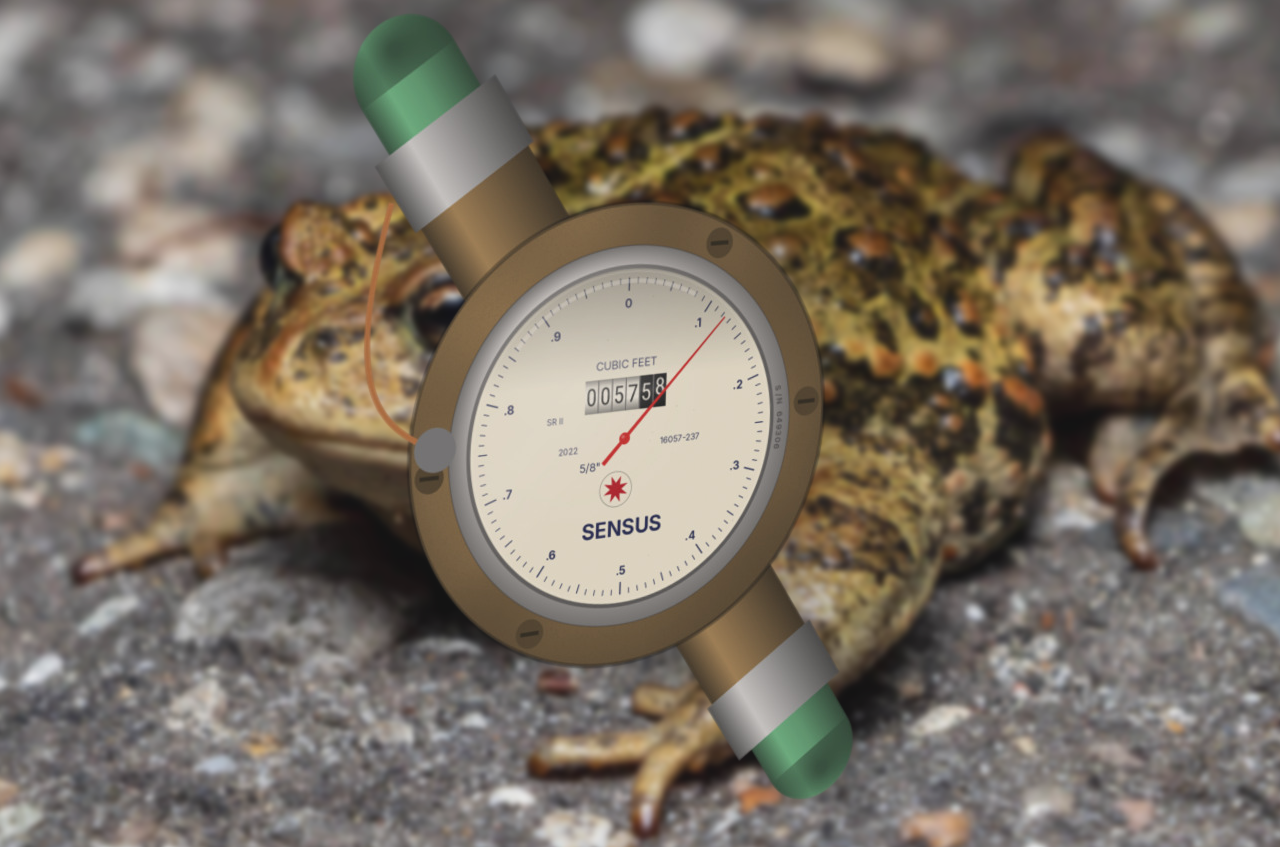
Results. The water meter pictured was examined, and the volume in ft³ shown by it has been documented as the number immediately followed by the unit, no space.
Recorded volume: 5758.12ft³
